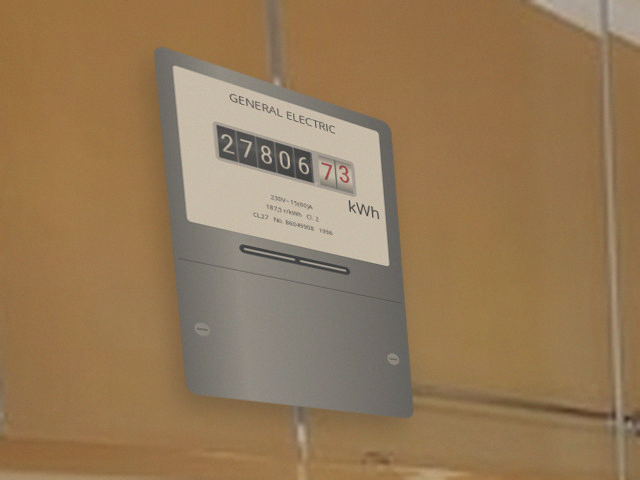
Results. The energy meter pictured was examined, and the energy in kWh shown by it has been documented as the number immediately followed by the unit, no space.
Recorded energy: 27806.73kWh
